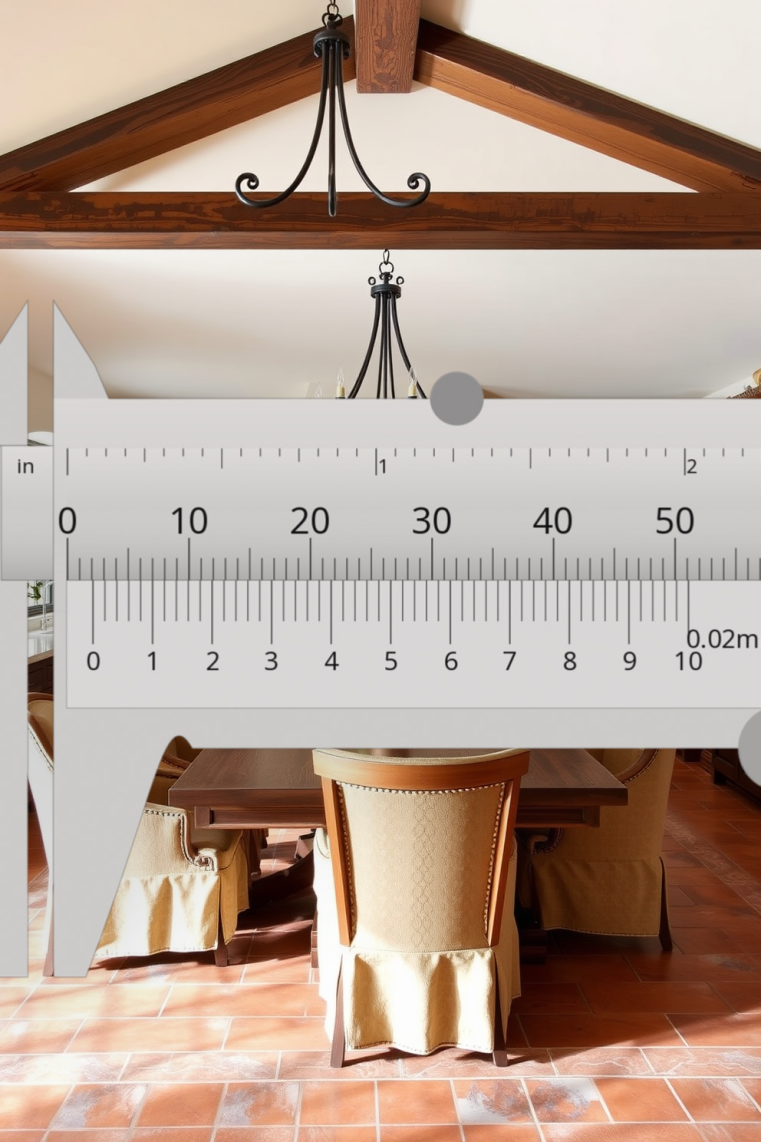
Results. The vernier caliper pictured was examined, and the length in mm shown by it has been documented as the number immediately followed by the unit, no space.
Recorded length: 2.1mm
